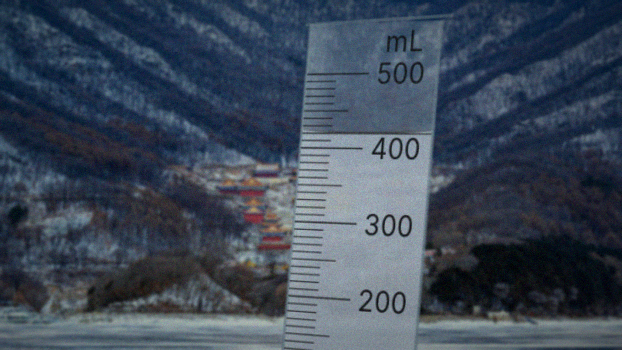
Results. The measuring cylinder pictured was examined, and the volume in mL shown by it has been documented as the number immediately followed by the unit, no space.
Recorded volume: 420mL
